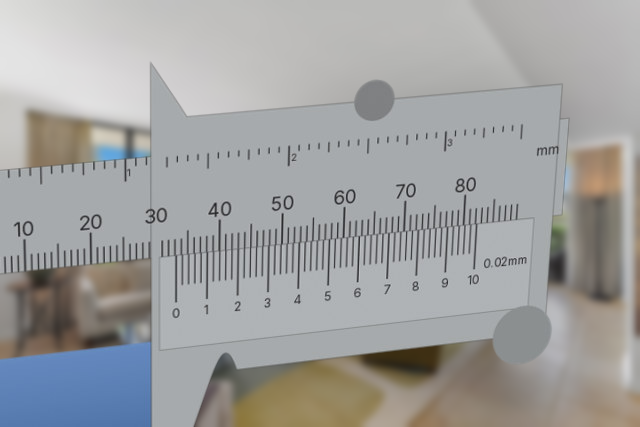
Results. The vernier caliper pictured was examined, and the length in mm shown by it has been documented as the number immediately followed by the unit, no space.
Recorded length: 33.2mm
